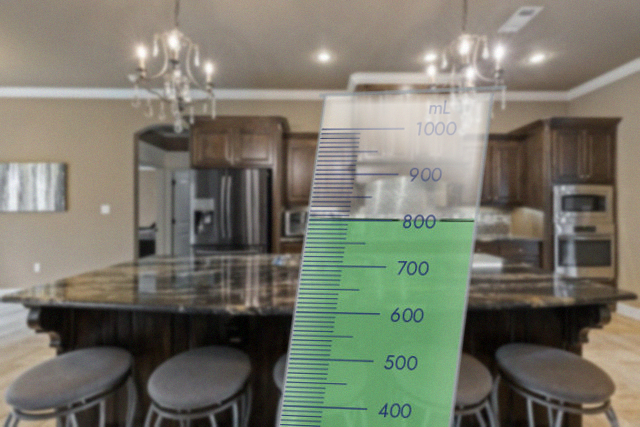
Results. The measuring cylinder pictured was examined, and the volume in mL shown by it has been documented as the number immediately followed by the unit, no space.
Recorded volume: 800mL
